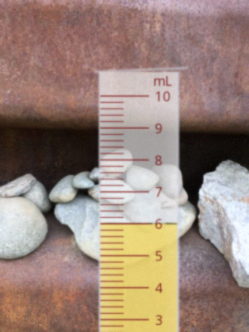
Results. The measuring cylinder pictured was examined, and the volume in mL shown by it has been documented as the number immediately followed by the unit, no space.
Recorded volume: 6mL
